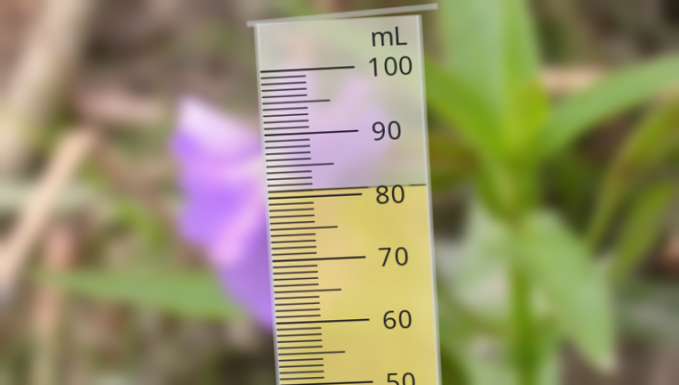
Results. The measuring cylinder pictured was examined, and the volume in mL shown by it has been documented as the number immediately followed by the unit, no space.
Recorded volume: 81mL
